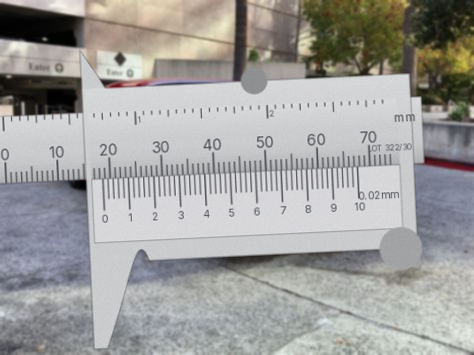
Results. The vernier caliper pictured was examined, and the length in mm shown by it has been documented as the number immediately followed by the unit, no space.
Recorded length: 18.6mm
